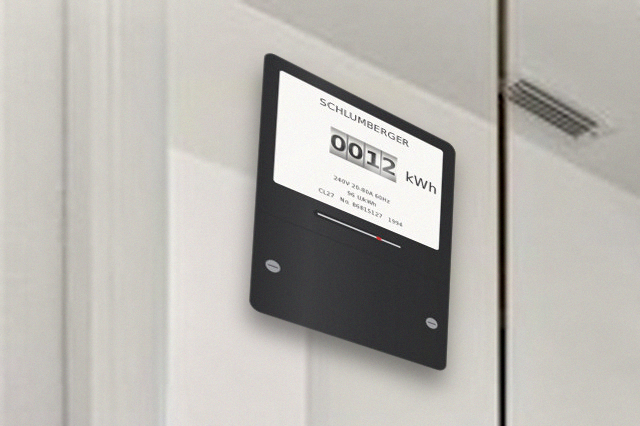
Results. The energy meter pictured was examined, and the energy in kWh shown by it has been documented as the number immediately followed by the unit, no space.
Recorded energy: 12kWh
